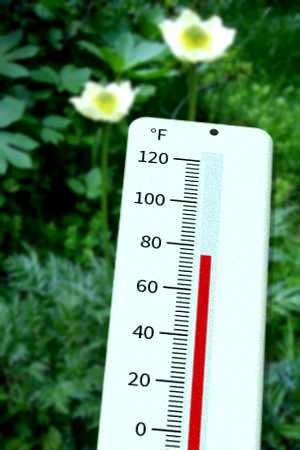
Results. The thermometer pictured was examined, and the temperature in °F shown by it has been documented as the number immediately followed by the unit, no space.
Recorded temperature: 76°F
